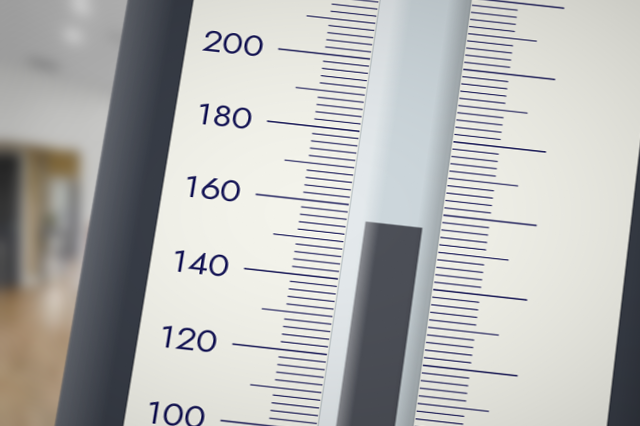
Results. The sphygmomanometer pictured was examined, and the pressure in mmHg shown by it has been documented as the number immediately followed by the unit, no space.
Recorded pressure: 156mmHg
